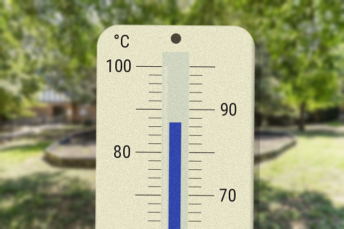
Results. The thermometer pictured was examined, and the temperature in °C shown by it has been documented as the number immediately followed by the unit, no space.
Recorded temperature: 87°C
